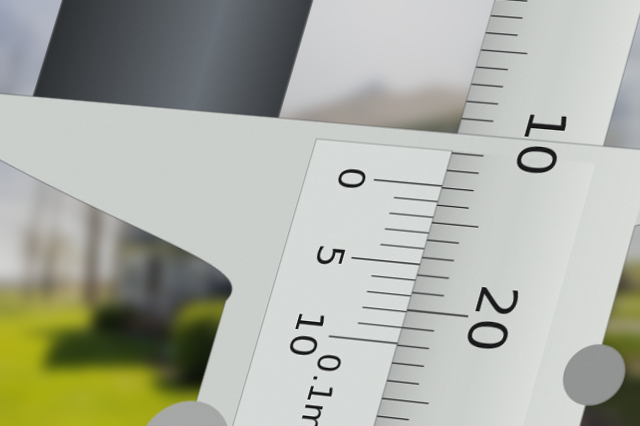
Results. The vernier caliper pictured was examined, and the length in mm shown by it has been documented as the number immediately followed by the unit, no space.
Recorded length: 12.9mm
